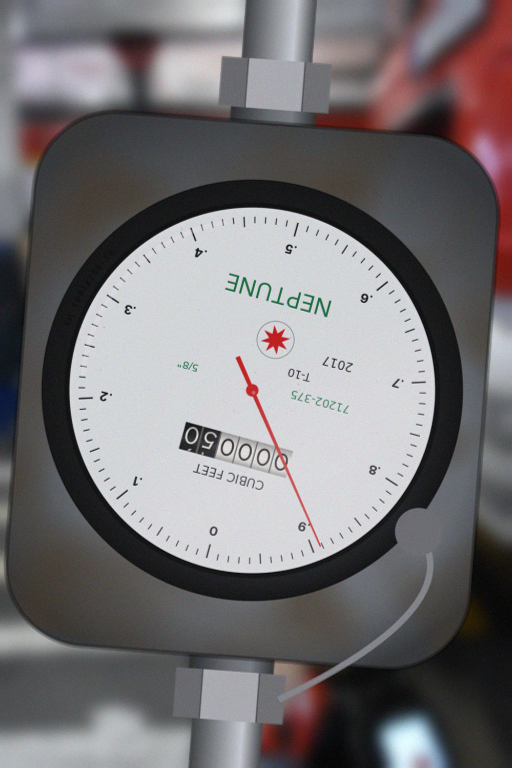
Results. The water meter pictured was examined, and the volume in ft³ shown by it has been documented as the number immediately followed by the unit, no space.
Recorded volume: 49.89ft³
